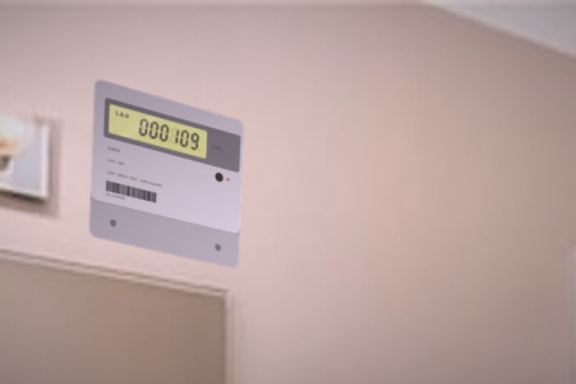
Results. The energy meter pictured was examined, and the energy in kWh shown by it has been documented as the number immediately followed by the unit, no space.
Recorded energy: 109kWh
